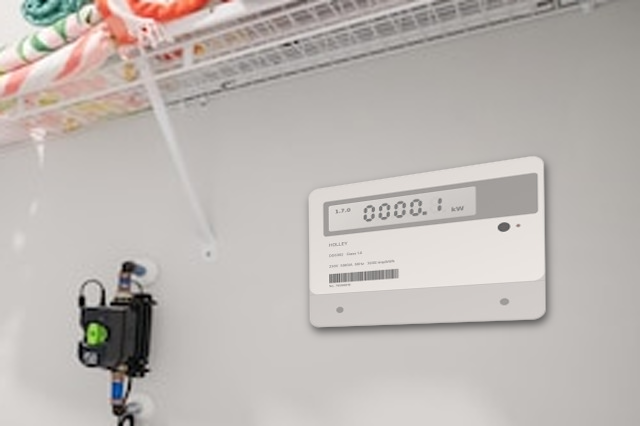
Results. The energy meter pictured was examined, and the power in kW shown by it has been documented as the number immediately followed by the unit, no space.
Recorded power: 0.1kW
